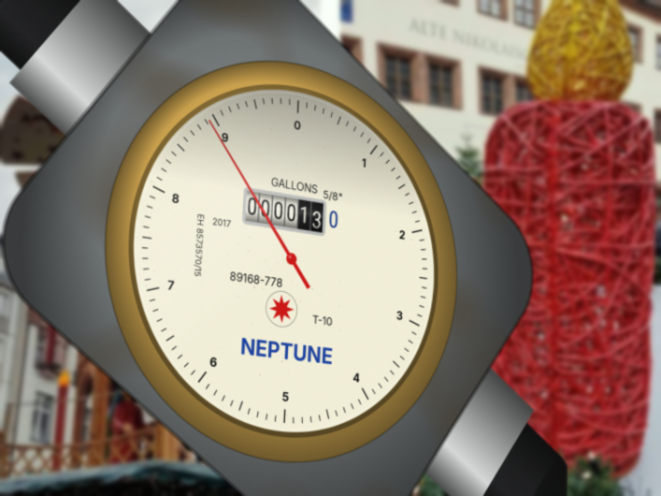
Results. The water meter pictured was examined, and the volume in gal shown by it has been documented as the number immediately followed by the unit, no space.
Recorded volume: 128.9gal
